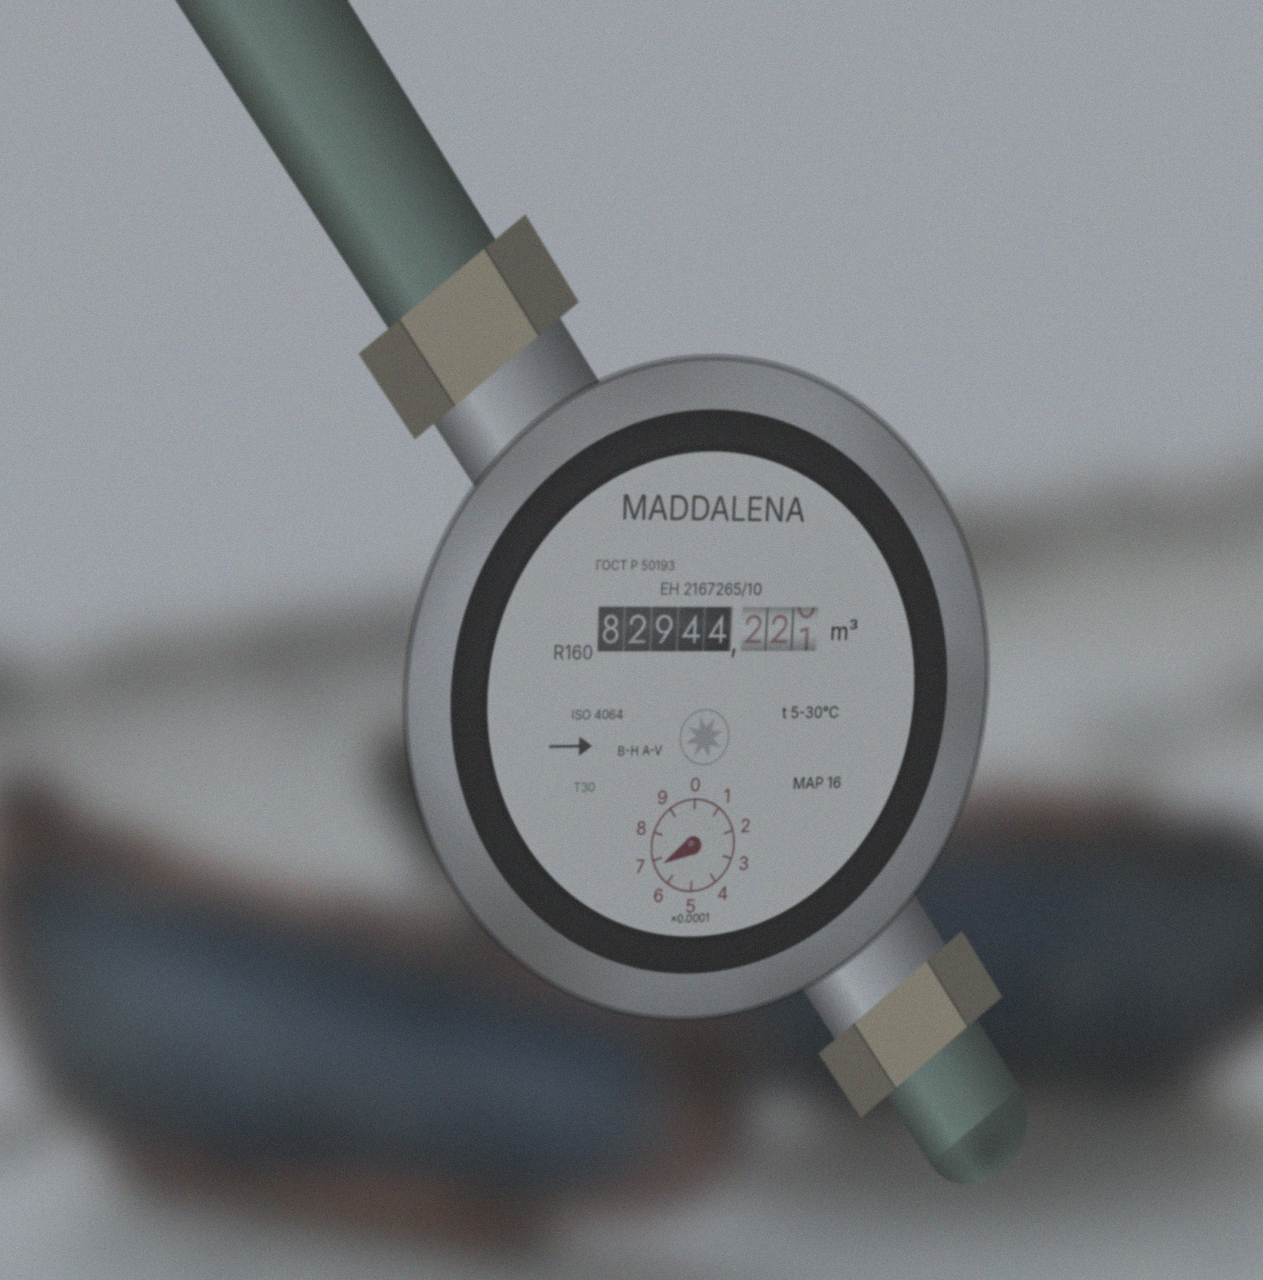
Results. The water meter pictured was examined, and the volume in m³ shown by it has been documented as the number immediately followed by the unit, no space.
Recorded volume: 82944.2206m³
